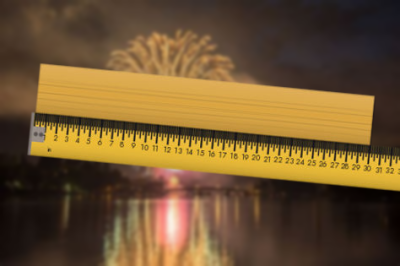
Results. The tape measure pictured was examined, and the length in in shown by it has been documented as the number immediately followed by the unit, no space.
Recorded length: 30in
